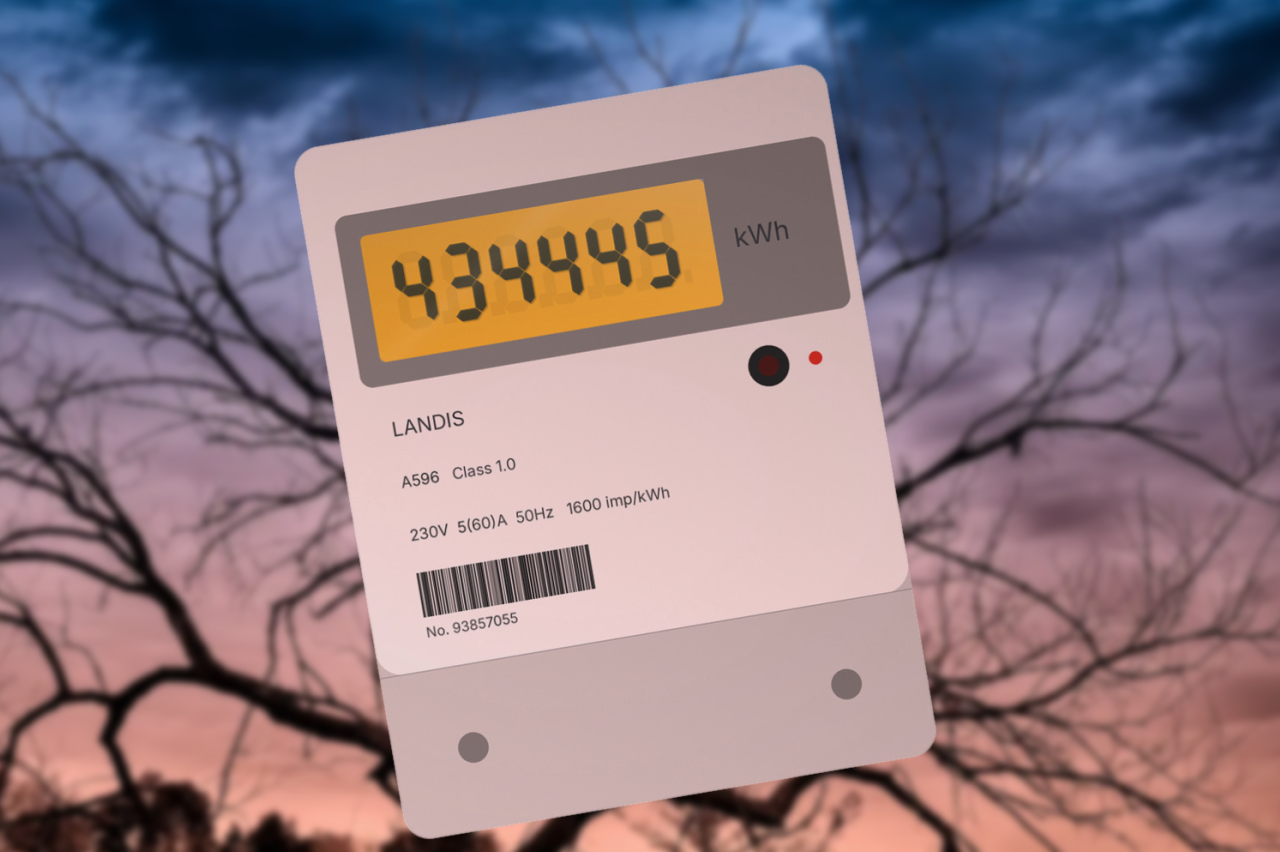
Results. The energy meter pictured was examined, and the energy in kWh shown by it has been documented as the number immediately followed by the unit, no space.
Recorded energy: 434445kWh
